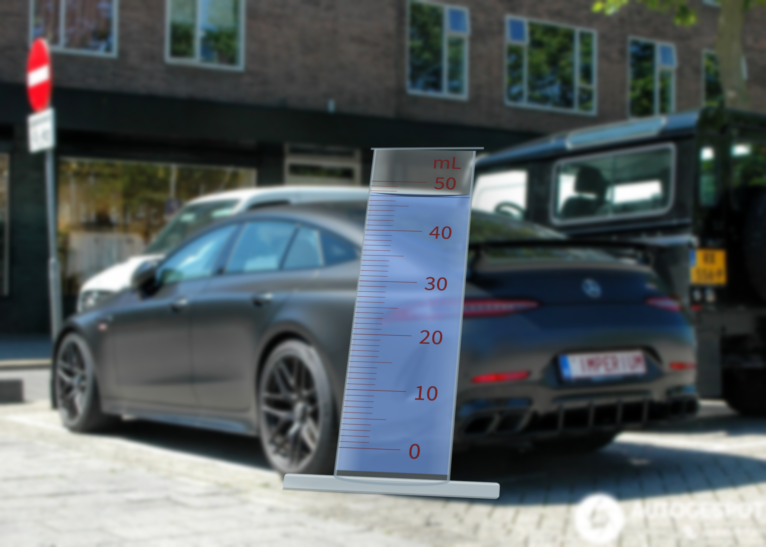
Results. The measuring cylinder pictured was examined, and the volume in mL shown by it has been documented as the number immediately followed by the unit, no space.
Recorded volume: 47mL
